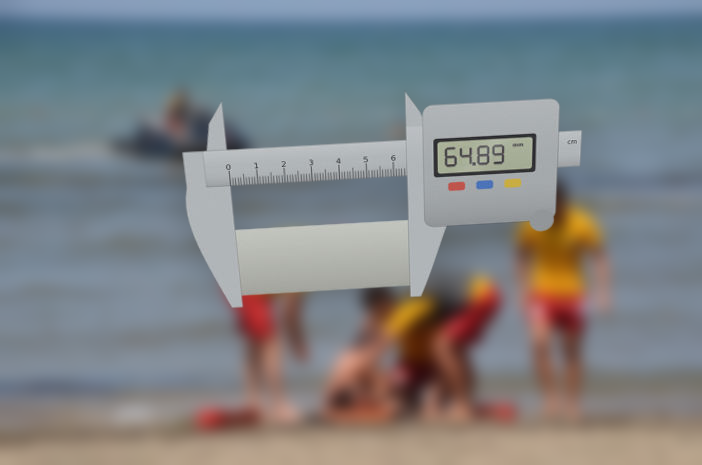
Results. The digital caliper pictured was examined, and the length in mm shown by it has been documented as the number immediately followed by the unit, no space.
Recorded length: 64.89mm
